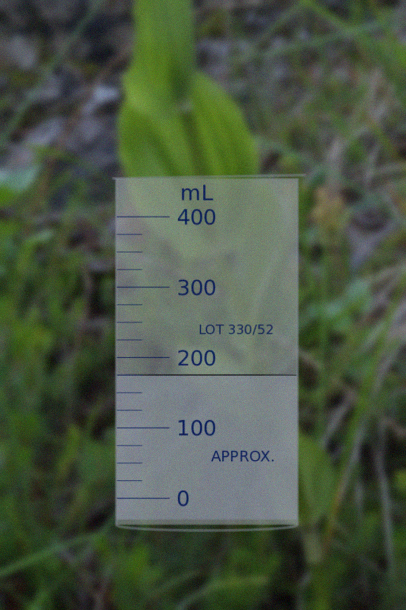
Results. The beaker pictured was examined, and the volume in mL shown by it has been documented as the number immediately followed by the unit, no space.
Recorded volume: 175mL
